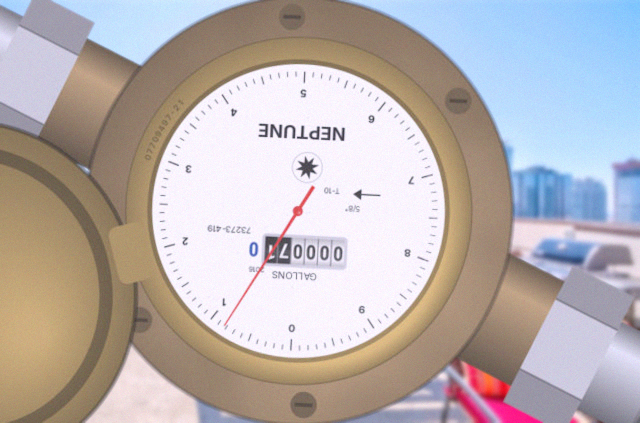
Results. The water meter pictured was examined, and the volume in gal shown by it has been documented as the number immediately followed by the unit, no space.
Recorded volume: 710.8gal
